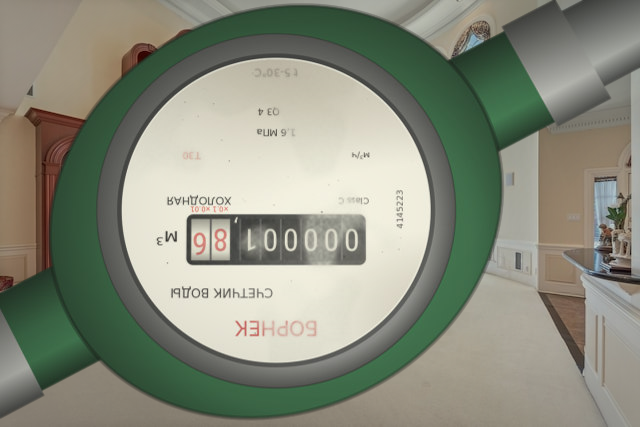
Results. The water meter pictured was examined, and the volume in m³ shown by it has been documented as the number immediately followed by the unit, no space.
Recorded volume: 1.86m³
